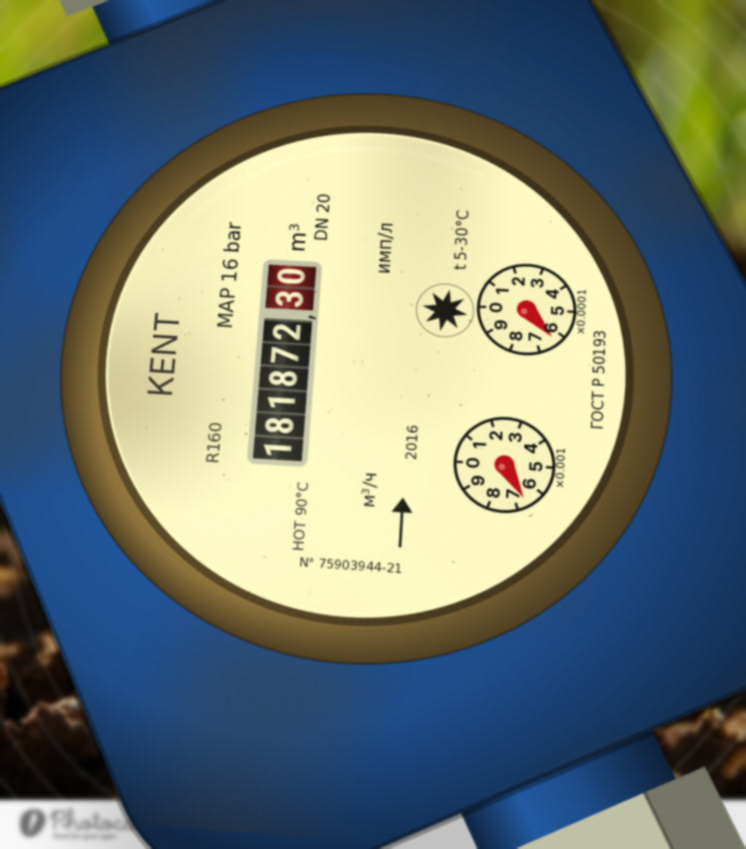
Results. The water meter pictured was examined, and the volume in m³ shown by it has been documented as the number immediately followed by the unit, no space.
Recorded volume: 181872.3066m³
